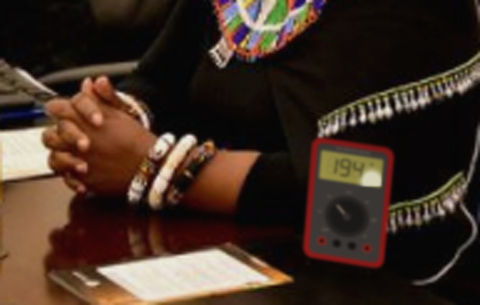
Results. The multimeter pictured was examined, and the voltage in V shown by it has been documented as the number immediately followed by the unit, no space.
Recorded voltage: 194V
